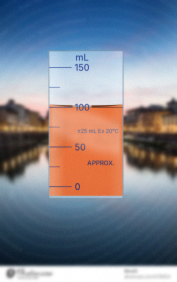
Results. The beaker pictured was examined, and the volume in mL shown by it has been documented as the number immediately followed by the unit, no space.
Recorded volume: 100mL
